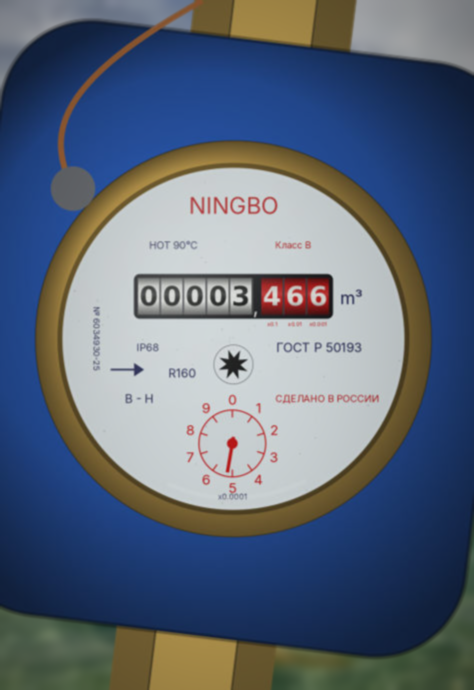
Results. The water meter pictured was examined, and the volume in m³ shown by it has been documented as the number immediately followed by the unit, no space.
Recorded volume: 3.4665m³
